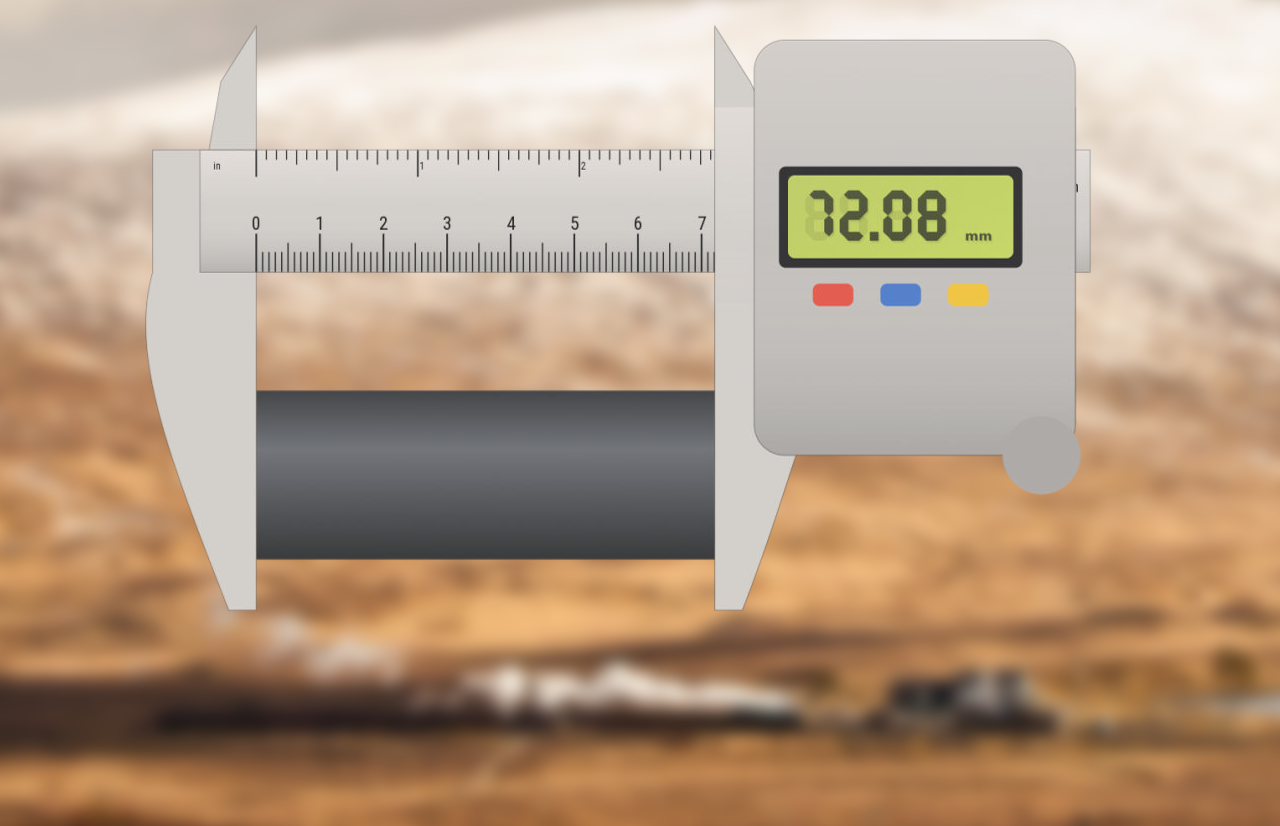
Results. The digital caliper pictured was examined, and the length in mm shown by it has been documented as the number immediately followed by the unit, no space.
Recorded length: 72.08mm
